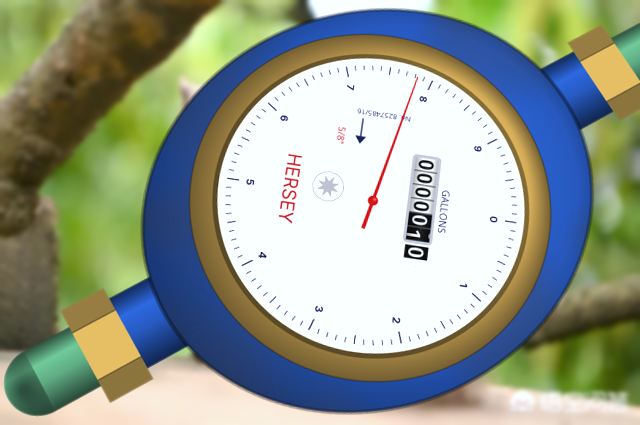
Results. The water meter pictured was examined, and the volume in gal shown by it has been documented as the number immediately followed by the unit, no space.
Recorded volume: 7.8gal
